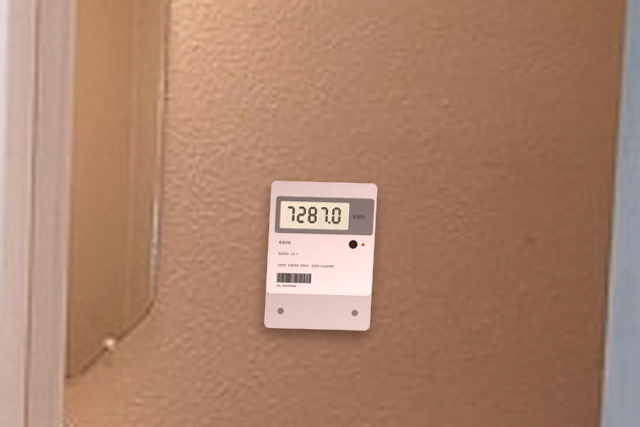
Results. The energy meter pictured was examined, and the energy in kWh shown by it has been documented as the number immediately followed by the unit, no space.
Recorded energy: 7287.0kWh
